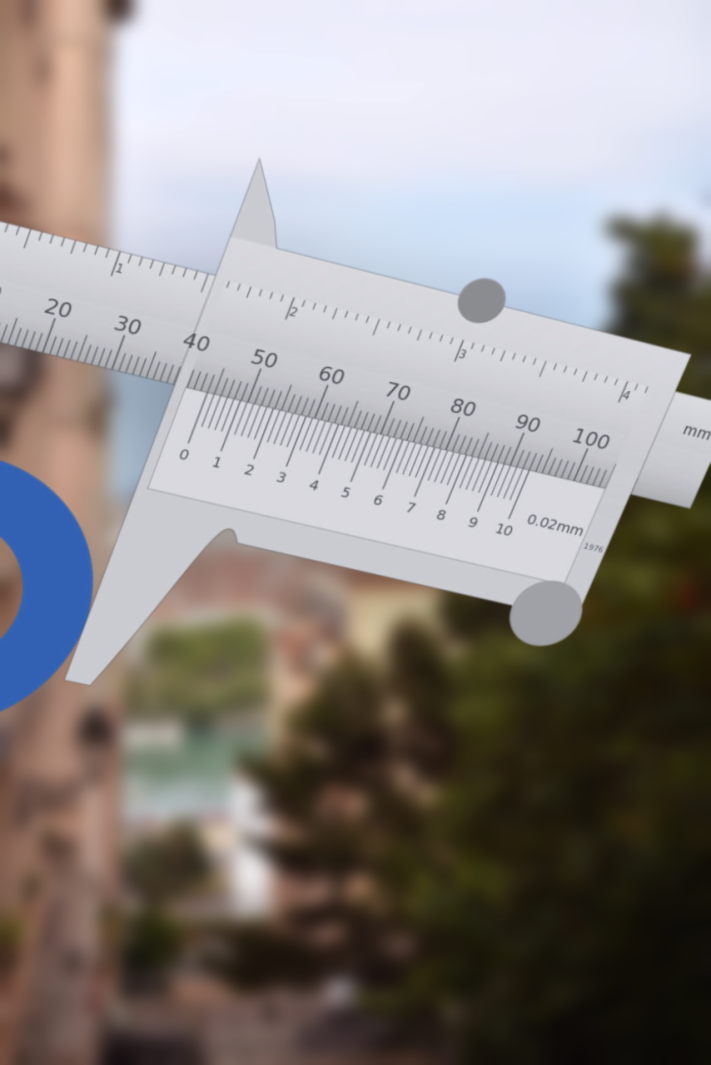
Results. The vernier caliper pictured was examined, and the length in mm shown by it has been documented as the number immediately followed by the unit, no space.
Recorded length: 44.0mm
